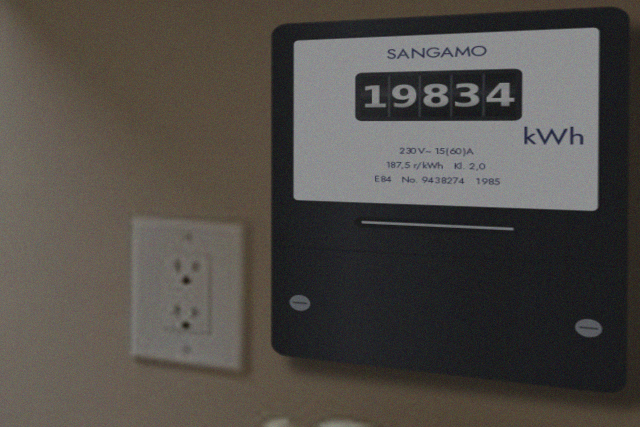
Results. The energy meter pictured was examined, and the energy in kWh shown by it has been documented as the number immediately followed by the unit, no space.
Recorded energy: 19834kWh
